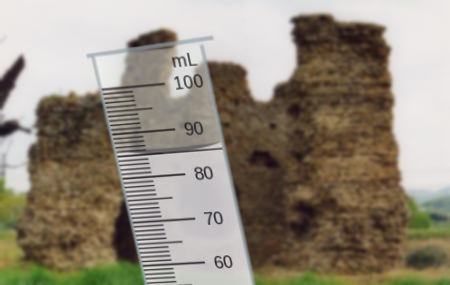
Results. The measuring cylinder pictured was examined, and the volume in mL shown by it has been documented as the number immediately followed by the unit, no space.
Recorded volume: 85mL
